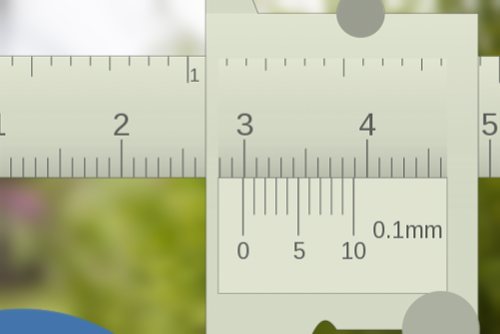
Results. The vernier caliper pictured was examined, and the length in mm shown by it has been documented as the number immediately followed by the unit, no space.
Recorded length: 29.9mm
